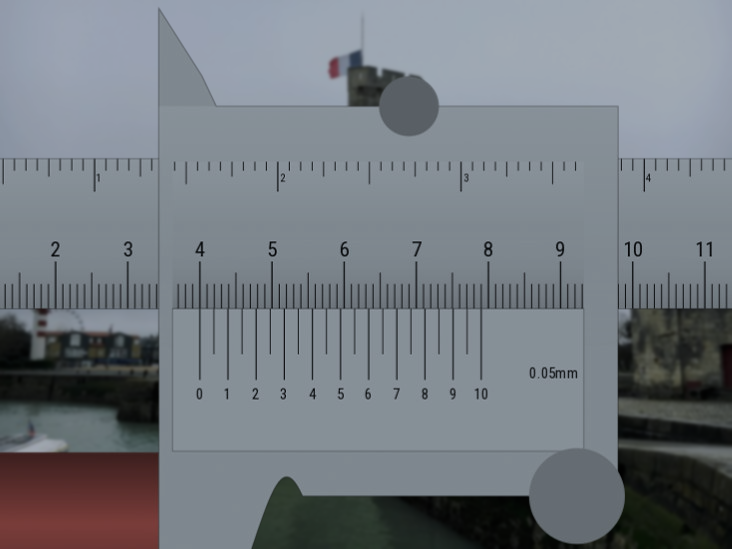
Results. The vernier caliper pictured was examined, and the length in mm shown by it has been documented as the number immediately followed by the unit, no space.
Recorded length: 40.0mm
